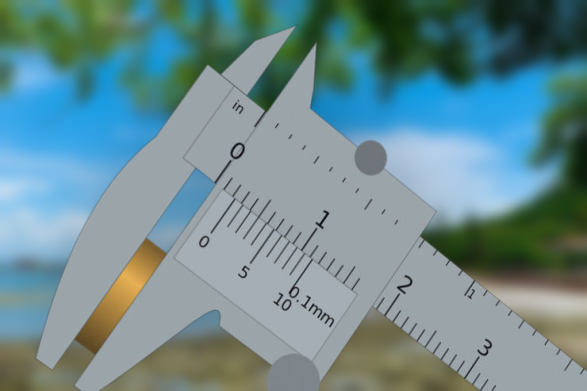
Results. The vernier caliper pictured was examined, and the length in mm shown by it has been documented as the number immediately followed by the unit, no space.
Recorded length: 2.3mm
